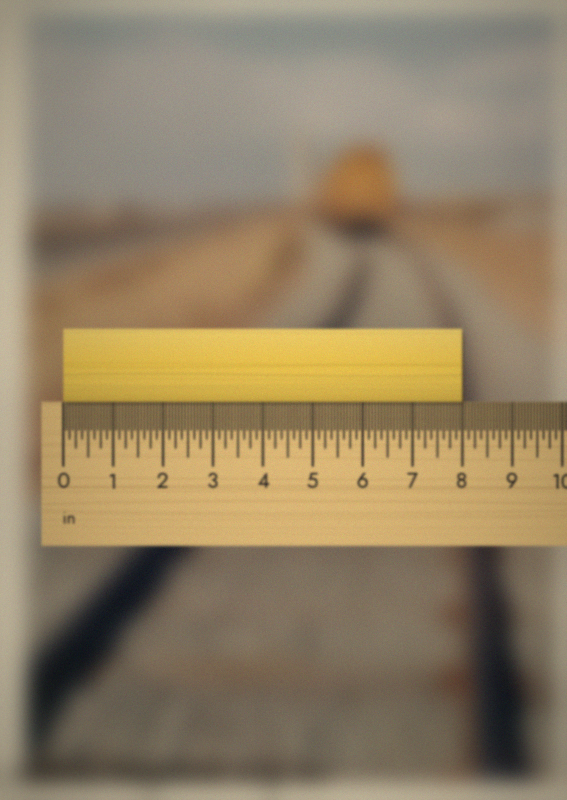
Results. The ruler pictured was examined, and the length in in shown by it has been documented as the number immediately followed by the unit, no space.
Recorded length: 8in
